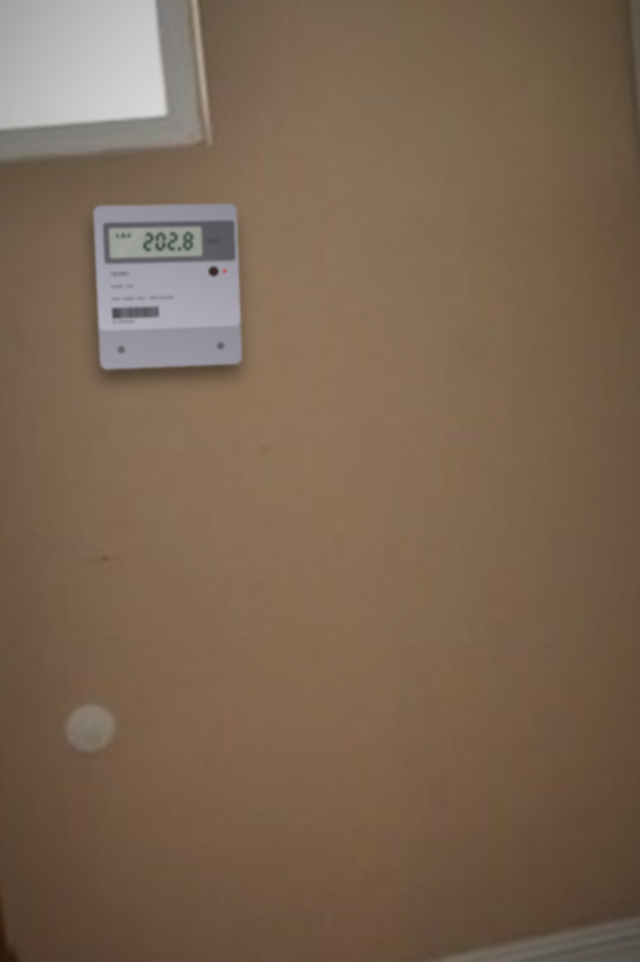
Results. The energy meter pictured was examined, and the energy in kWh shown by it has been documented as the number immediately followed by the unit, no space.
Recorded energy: 202.8kWh
